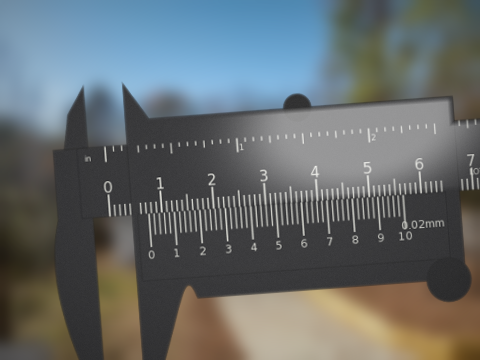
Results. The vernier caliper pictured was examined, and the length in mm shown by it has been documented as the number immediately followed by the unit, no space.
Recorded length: 7.5mm
